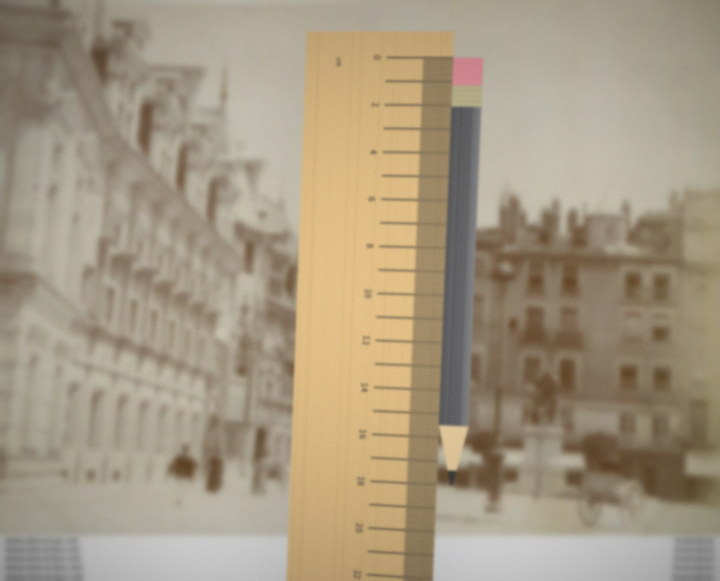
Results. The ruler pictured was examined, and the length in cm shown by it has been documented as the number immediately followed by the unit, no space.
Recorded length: 18cm
